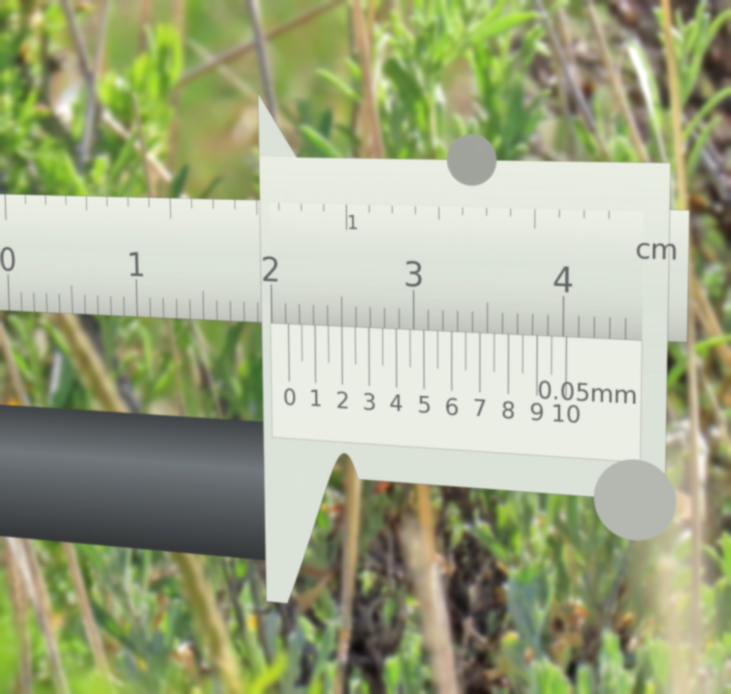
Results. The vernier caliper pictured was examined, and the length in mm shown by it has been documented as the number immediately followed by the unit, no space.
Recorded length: 21.2mm
